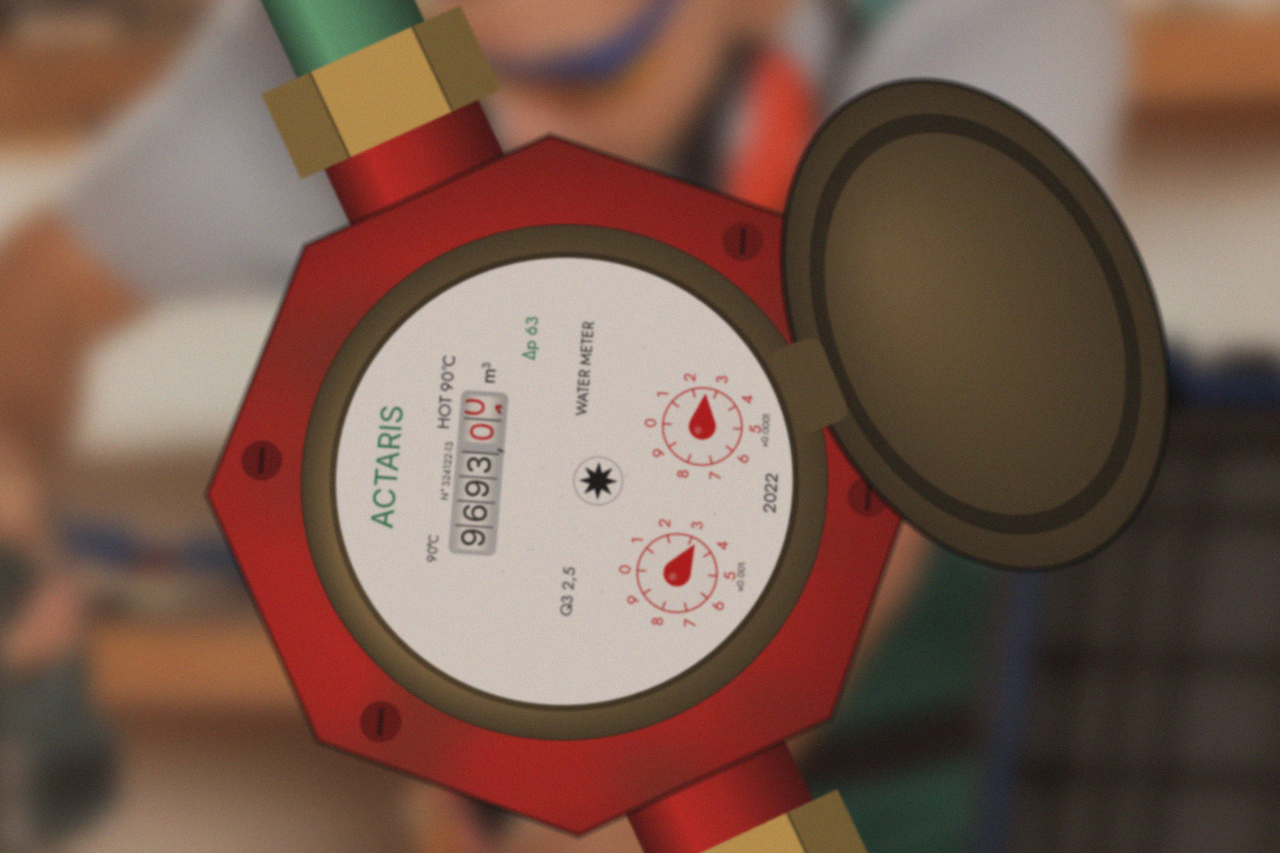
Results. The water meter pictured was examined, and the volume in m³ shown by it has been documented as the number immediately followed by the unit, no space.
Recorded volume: 9693.0032m³
